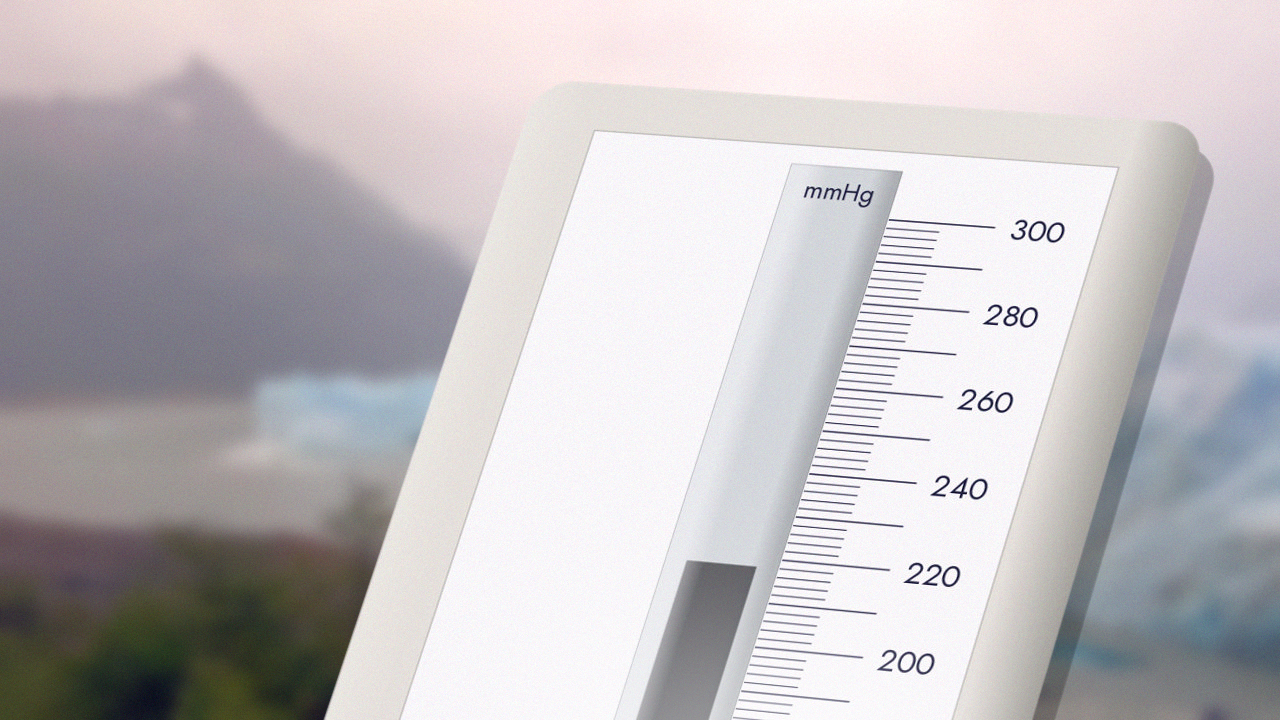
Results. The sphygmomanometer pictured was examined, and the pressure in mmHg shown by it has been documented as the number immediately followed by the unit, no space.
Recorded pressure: 218mmHg
